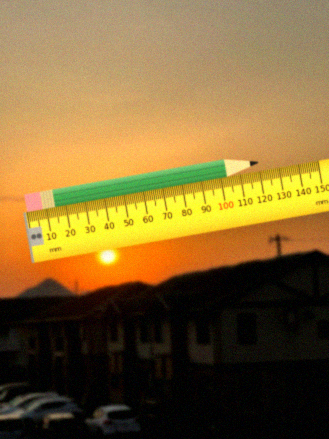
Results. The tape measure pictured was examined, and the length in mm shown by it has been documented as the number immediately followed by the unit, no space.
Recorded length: 120mm
